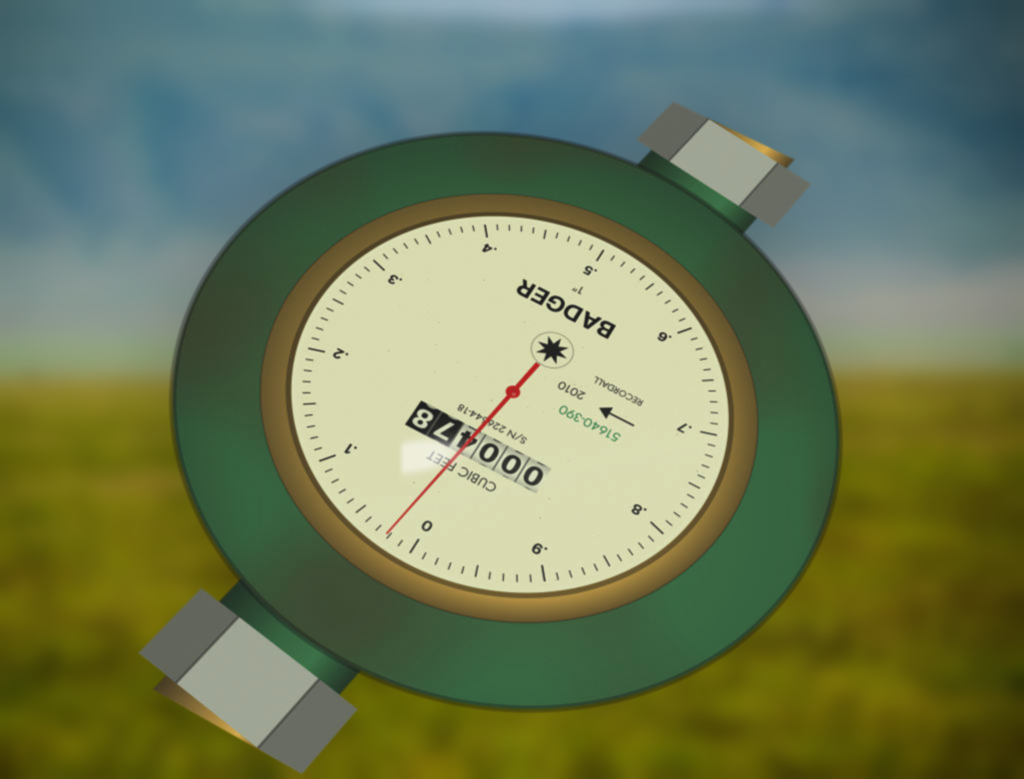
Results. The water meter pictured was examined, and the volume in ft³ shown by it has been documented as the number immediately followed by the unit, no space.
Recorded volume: 478.02ft³
